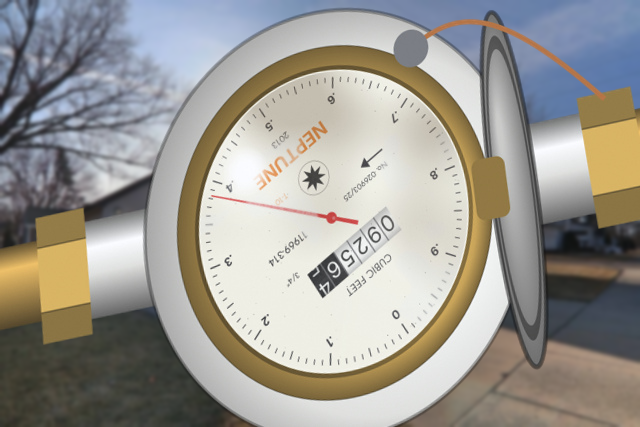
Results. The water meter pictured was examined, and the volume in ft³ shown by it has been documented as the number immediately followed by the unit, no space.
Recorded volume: 92564.38ft³
